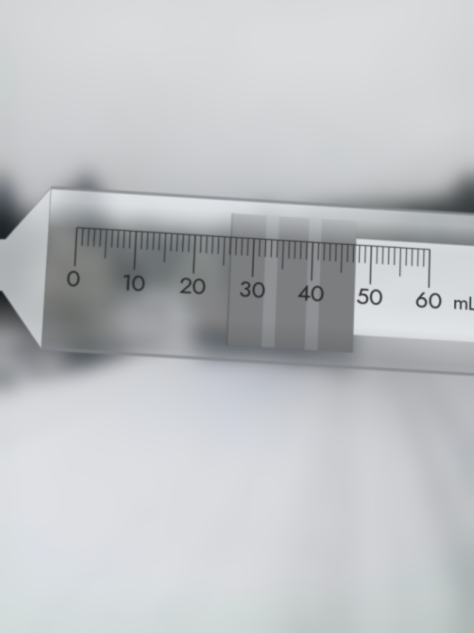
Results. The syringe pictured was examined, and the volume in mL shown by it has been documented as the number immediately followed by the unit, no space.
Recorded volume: 26mL
